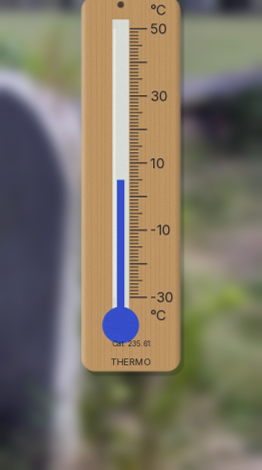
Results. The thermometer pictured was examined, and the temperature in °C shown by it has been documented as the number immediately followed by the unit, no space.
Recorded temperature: 5°C
